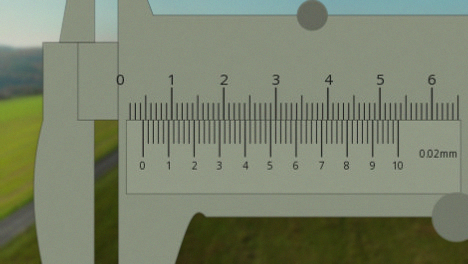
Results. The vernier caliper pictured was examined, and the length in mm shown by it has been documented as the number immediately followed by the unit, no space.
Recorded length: 4.5mm
